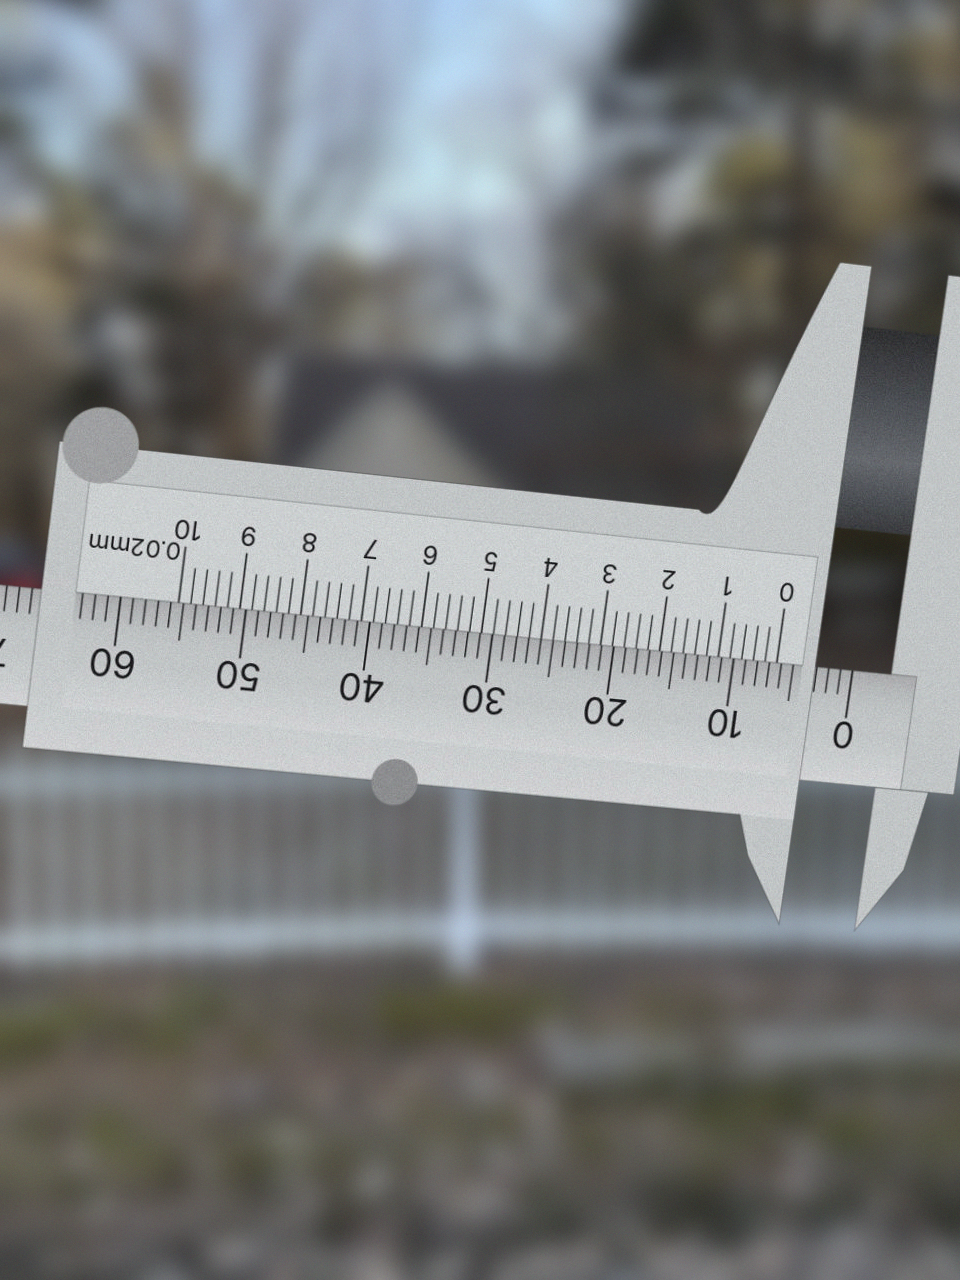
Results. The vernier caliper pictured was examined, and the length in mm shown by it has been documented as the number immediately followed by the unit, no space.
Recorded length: 6.4mm
